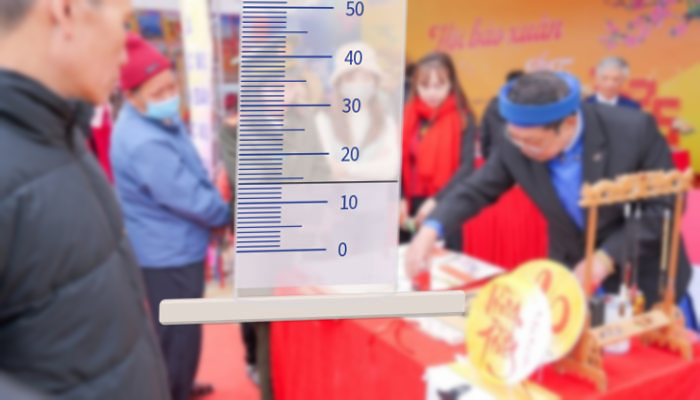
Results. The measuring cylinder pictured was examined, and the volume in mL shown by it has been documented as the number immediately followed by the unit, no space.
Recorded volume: 14mL
